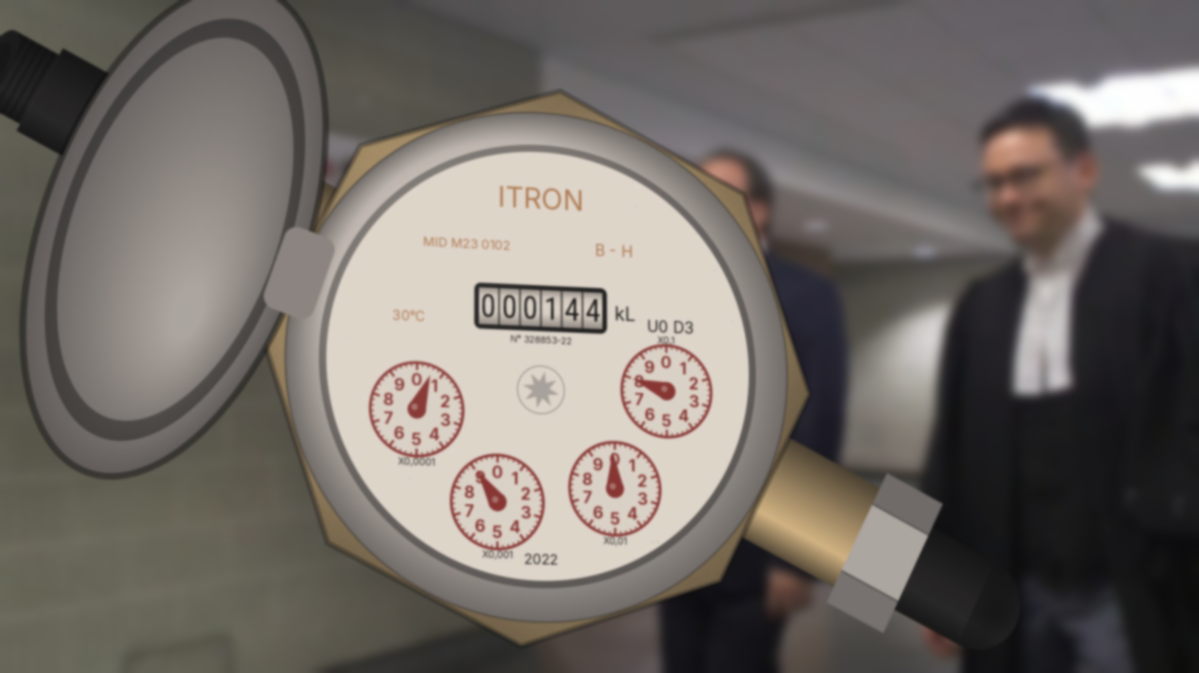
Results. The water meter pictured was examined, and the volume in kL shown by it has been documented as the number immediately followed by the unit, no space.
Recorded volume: 144.7990kL
